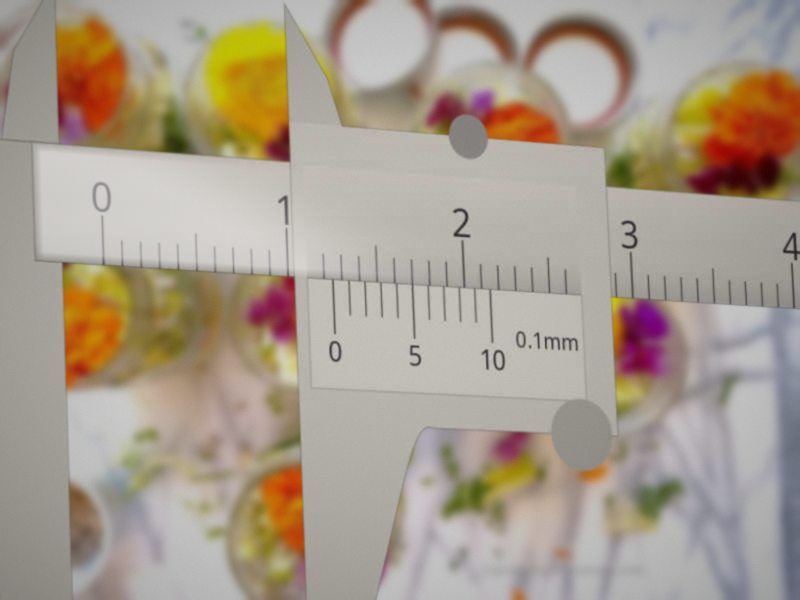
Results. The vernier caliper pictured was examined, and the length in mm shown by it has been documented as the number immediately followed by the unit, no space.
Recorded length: 12.5mm
